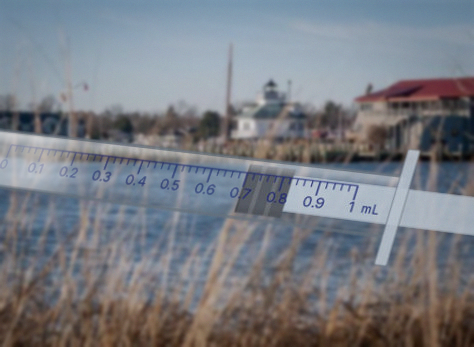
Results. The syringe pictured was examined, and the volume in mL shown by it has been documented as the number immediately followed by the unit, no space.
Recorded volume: 0.7mL
